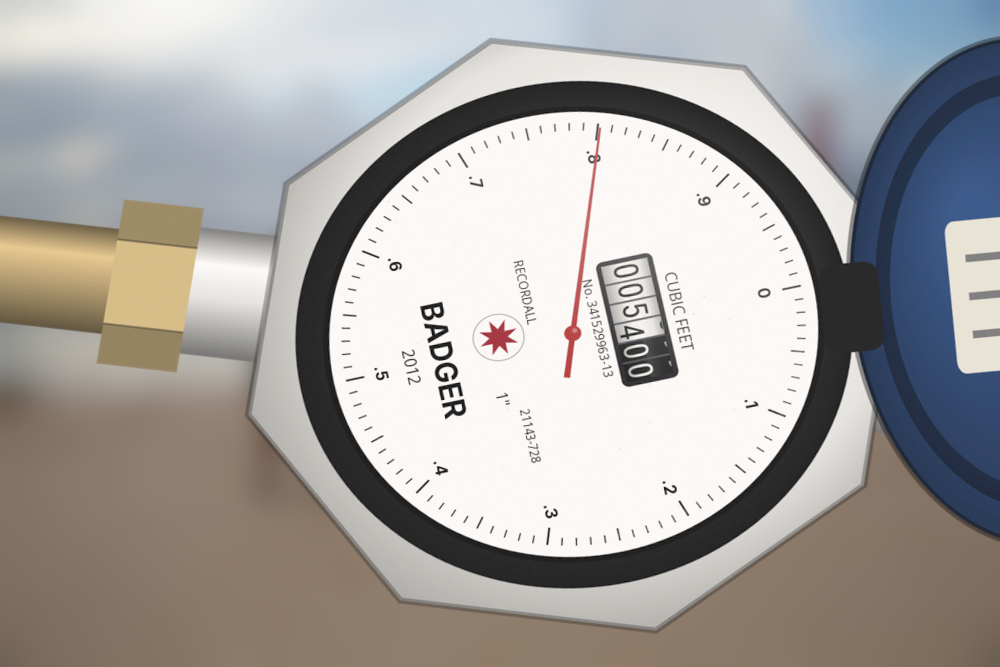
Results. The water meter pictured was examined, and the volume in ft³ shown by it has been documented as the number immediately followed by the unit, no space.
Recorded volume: 5399.80ft³
